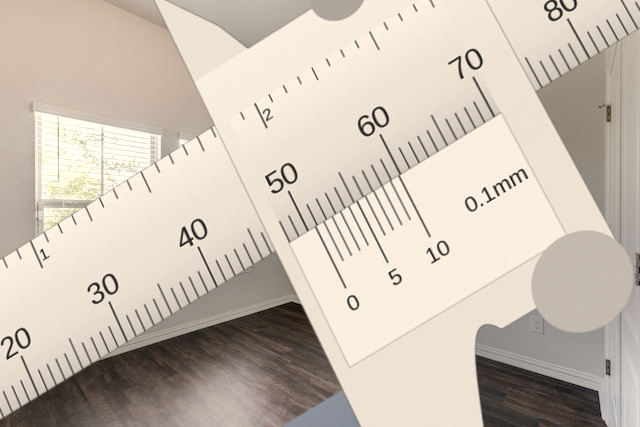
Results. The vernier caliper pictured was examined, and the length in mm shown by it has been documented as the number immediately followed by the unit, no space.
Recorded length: 50.8mm
